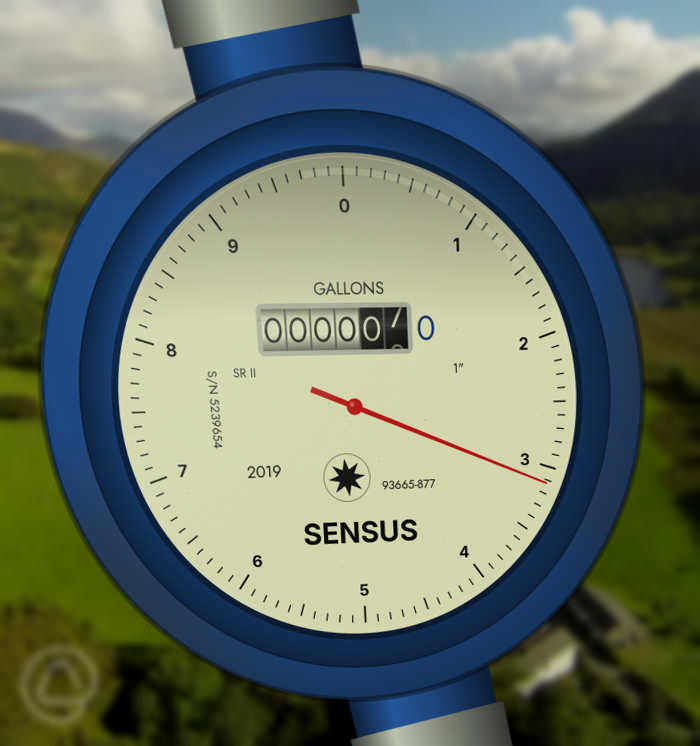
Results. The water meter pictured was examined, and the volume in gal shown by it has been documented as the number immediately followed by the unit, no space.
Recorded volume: 73.1gal
